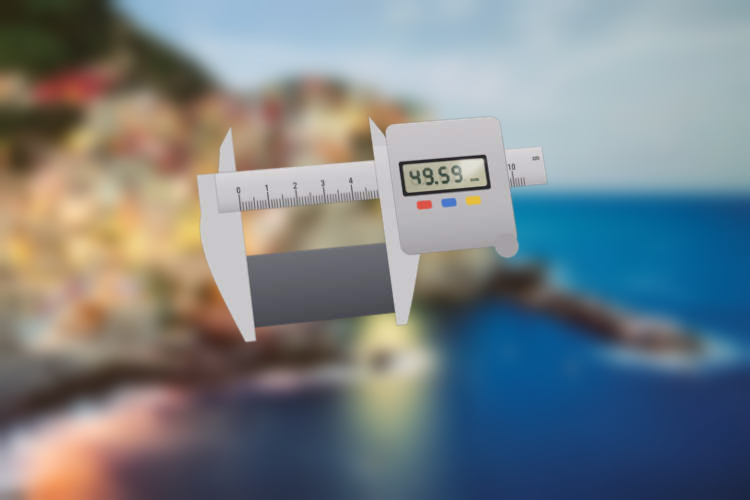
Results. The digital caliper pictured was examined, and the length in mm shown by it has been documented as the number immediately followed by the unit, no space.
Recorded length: 49.59mm
